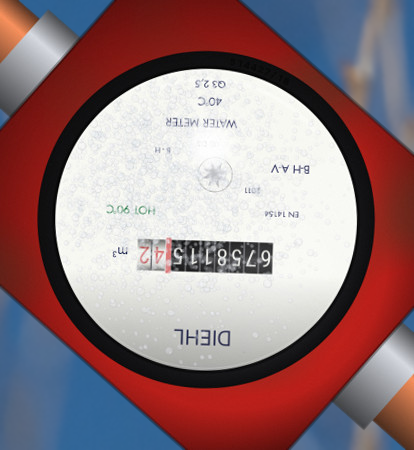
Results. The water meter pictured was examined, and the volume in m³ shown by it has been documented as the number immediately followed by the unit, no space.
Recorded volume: 6758115.42m³
